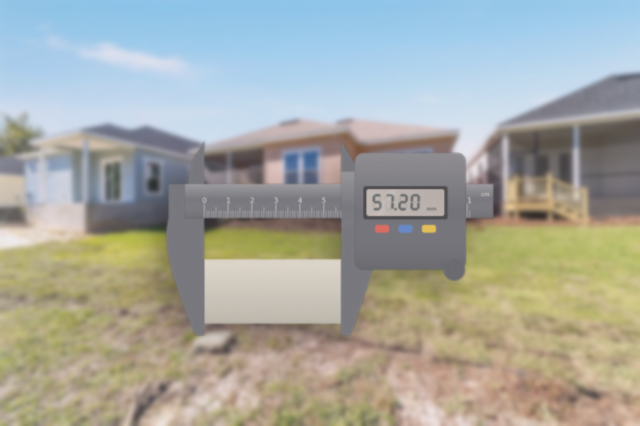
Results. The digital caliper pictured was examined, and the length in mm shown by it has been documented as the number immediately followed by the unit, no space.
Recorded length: 57.20mm
